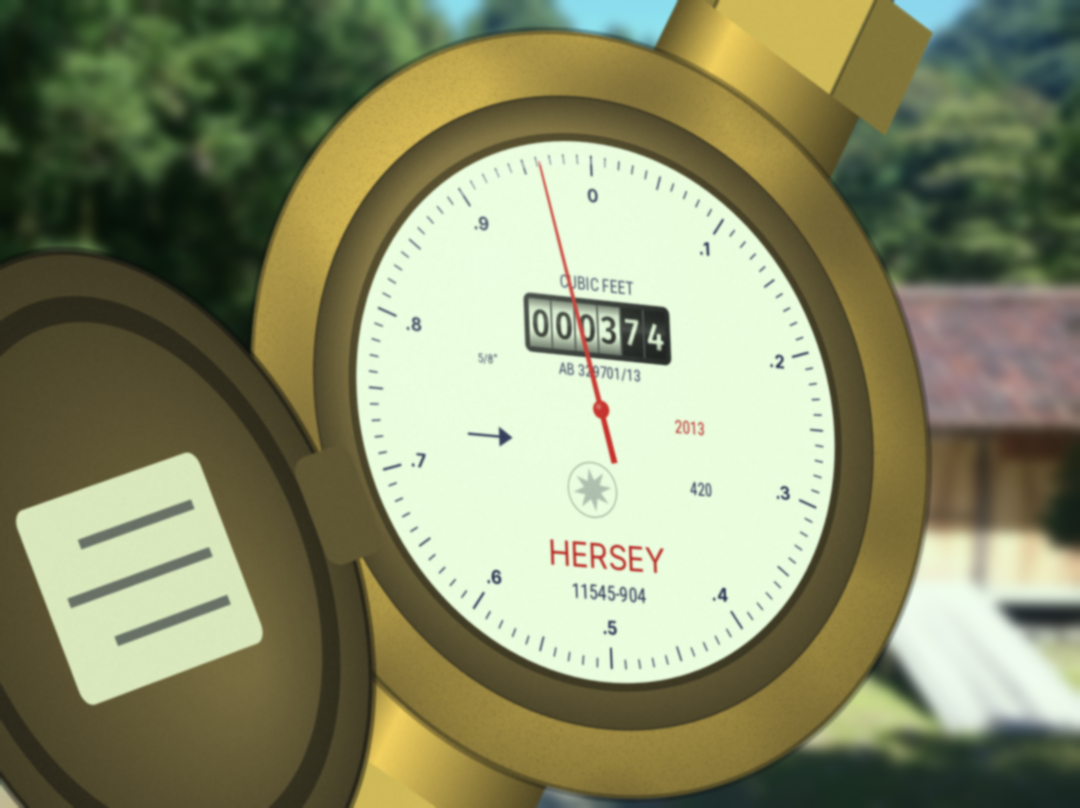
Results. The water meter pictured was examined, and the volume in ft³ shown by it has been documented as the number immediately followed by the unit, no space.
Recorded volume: 373.96ft³
